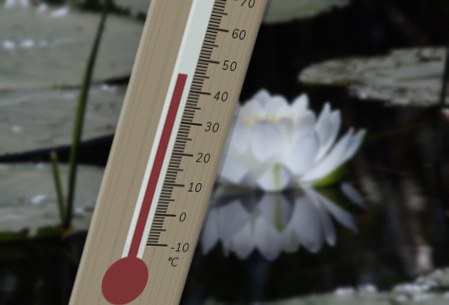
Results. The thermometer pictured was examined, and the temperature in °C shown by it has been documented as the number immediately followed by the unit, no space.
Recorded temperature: 45°C
